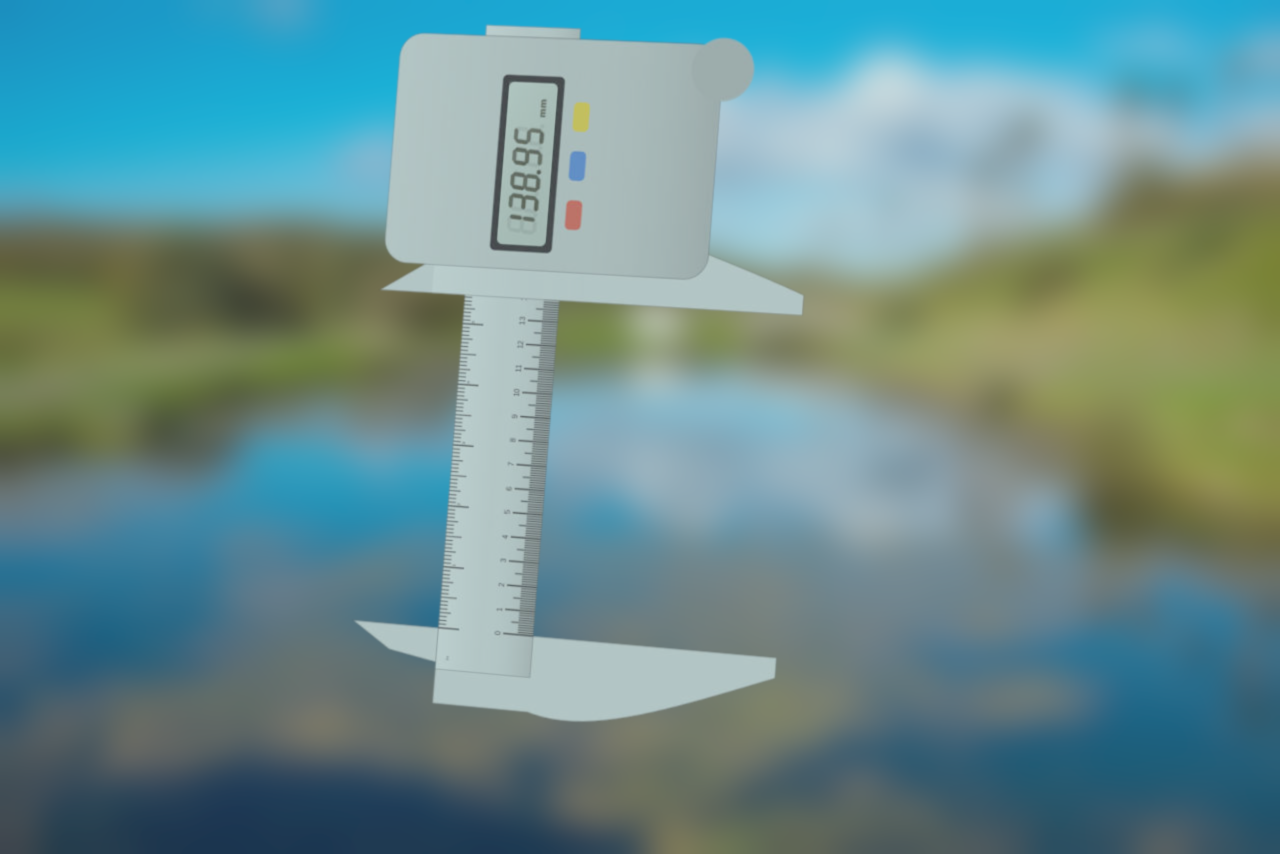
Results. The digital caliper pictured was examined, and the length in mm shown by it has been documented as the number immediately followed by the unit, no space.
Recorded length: 138.95mm
